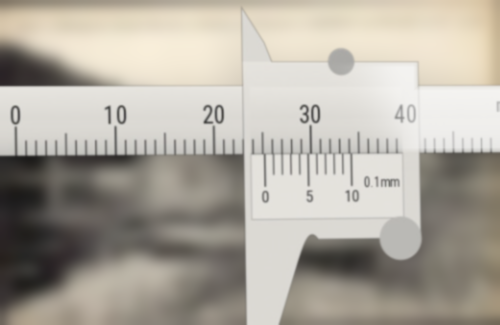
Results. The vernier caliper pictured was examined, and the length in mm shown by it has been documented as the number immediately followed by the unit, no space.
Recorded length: 25.2mm
